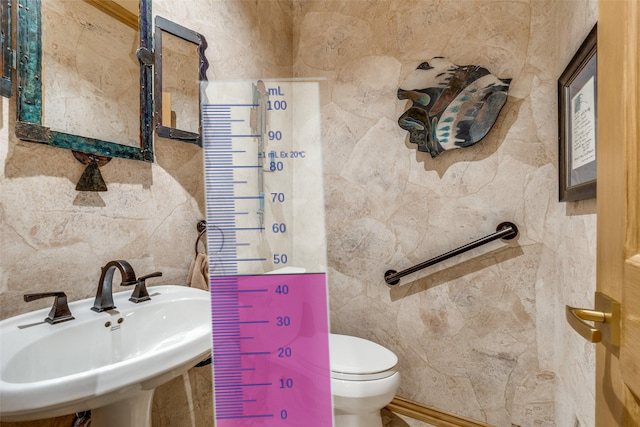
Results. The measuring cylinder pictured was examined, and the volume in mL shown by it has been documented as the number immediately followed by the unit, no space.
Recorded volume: 45mL
